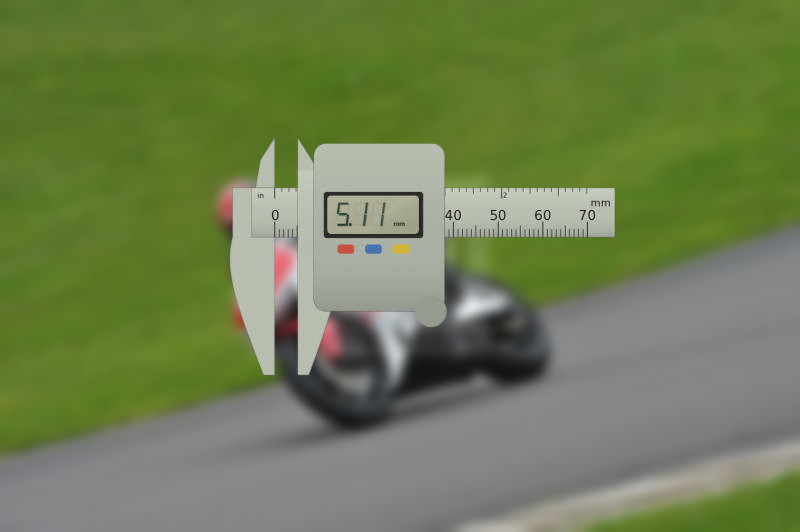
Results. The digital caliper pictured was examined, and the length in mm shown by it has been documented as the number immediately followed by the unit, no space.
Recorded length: 5.11mm
